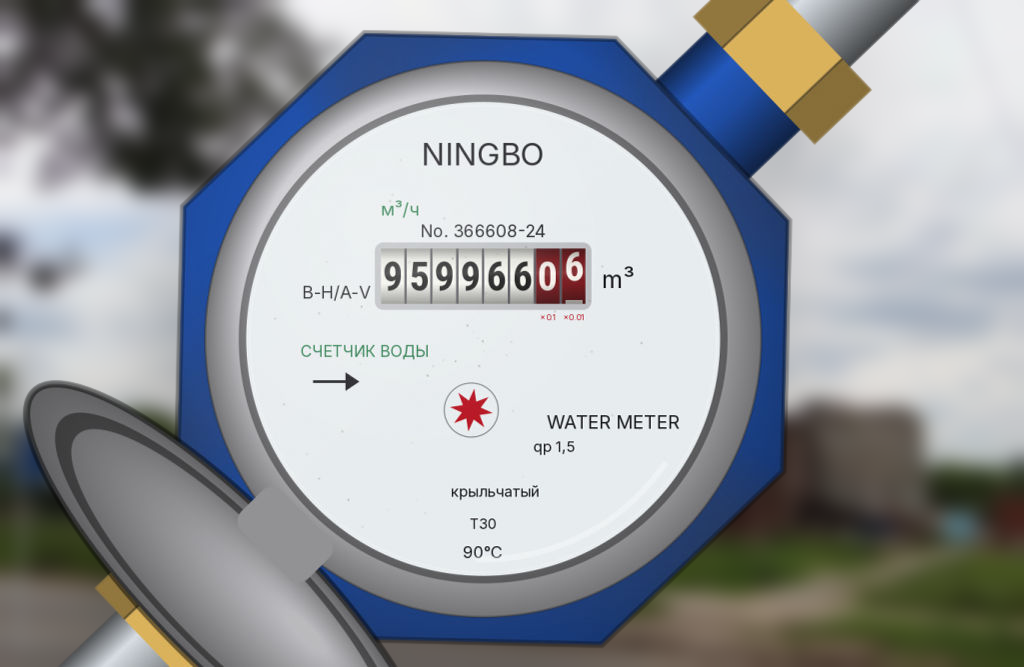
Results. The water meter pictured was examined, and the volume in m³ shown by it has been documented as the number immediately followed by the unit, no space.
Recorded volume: 959966.06m³
